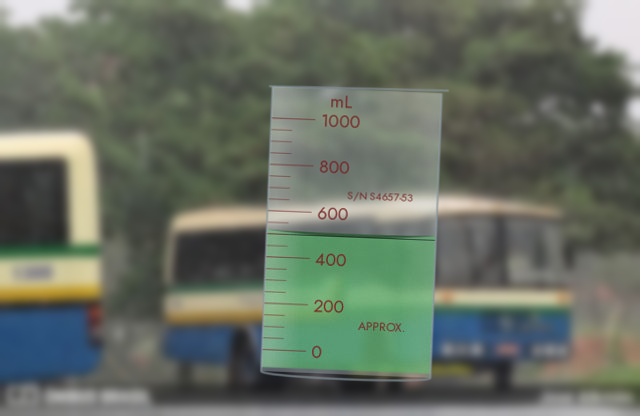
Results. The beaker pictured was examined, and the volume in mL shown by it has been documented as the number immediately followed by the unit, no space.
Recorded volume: 500mL
